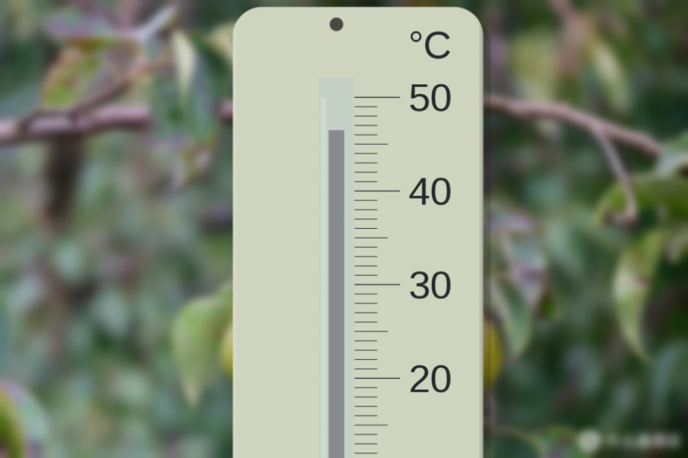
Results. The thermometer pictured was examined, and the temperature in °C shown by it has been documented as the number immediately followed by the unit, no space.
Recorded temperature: 46.5°C
